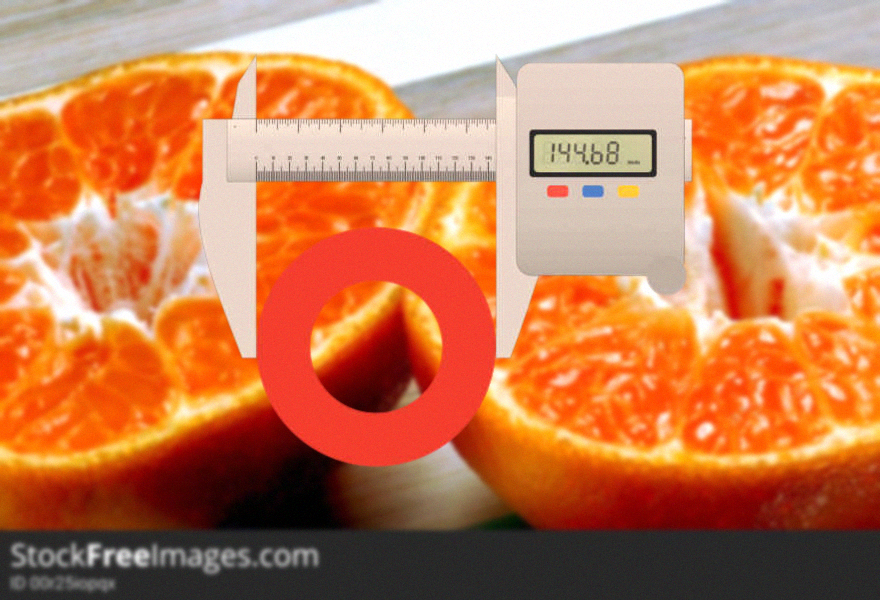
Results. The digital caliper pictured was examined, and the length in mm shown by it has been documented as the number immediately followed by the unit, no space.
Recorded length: 144.68mm
